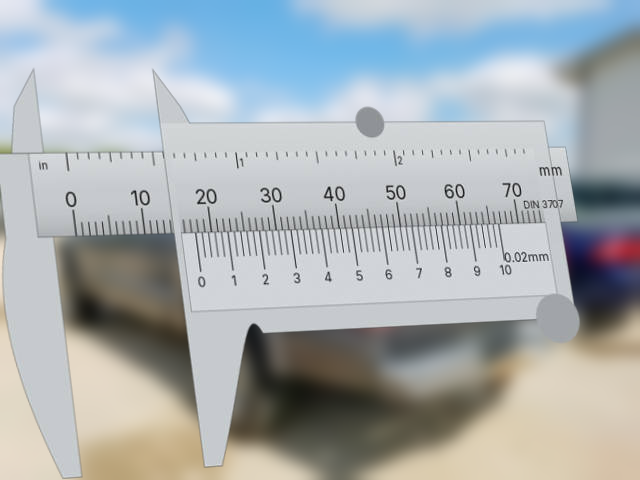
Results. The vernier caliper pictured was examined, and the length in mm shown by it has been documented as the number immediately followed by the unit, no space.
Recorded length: 17.6mm
